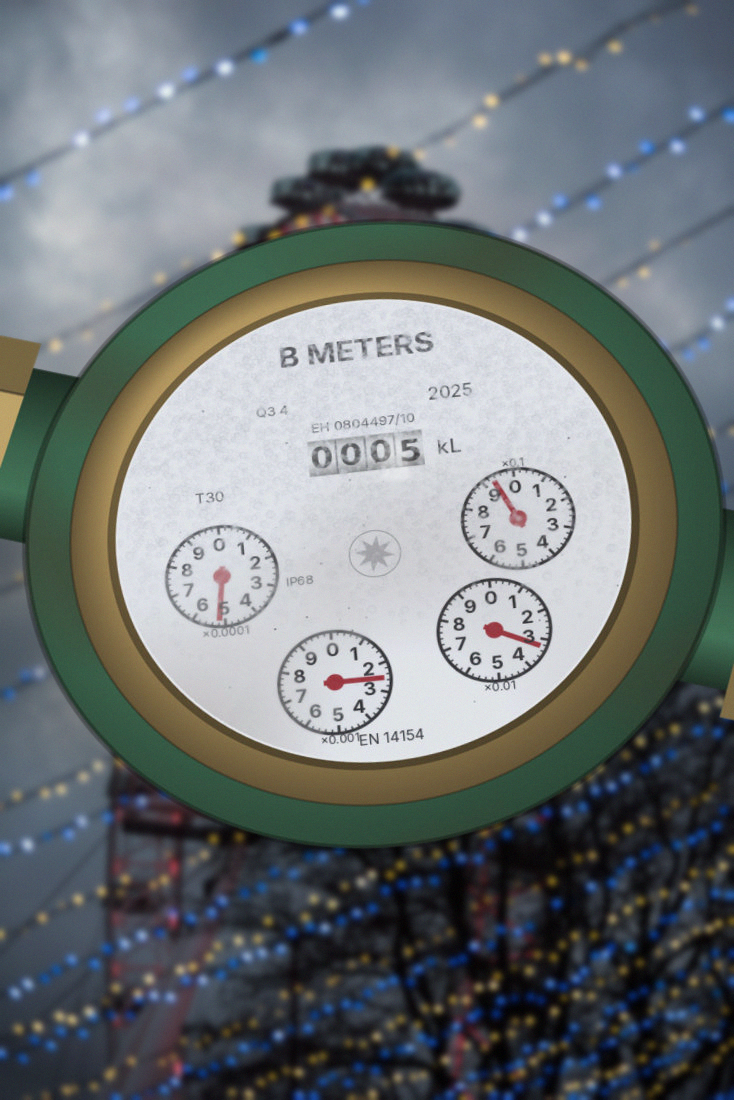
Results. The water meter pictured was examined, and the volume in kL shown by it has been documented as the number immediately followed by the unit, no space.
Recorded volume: 4.9325kL
